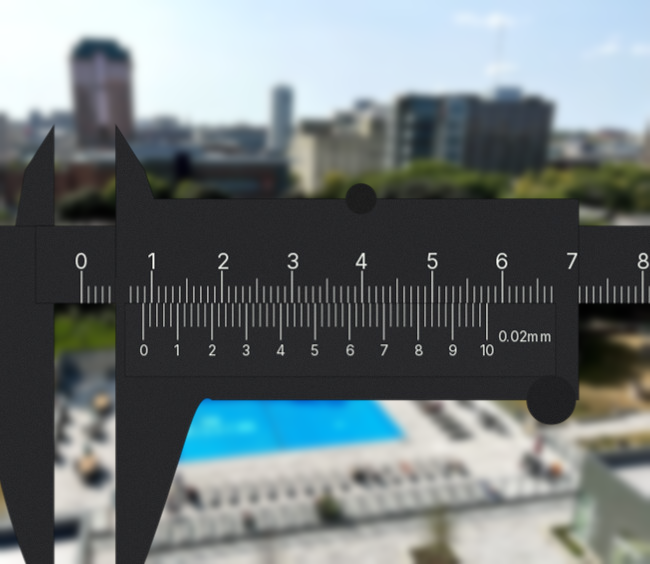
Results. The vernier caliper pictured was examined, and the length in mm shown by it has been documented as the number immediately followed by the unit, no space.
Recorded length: 8.8mm
